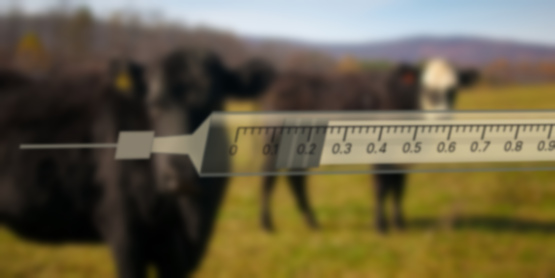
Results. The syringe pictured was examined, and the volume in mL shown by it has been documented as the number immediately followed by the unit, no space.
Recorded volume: 0.12mL
